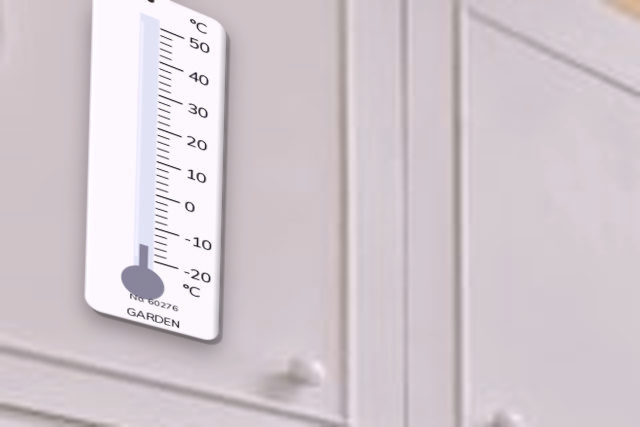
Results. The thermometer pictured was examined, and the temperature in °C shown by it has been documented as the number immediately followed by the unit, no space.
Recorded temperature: -16°C
